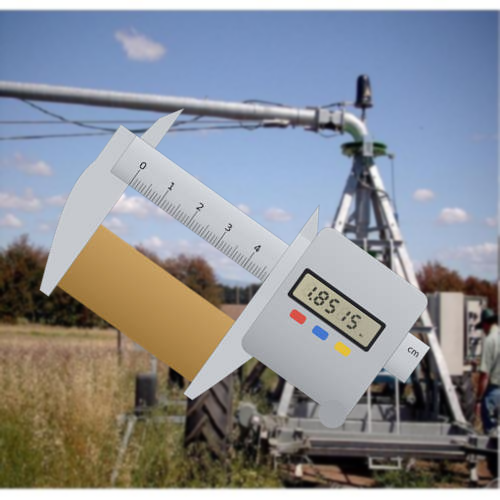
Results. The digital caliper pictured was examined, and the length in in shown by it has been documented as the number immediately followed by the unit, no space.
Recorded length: 1.8515in
